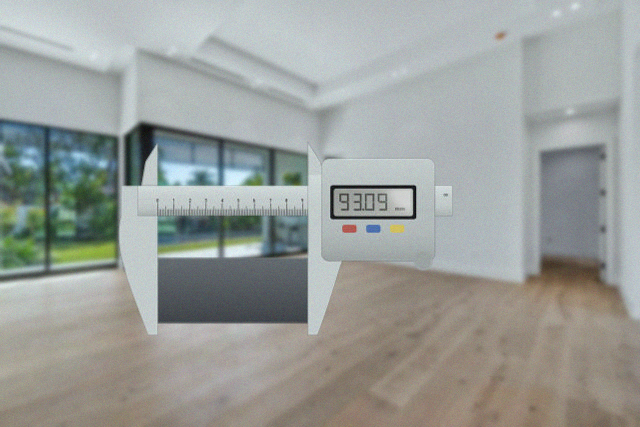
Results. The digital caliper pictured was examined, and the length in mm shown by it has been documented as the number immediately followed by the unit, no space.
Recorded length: 93.09mm
